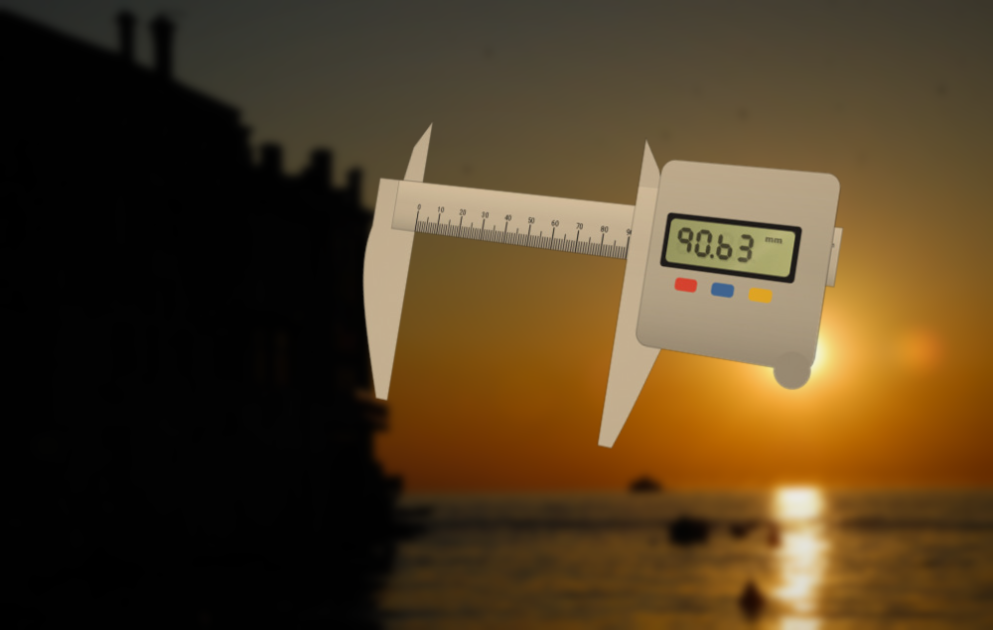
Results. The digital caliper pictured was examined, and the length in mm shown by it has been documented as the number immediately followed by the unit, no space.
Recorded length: 90.63mm
